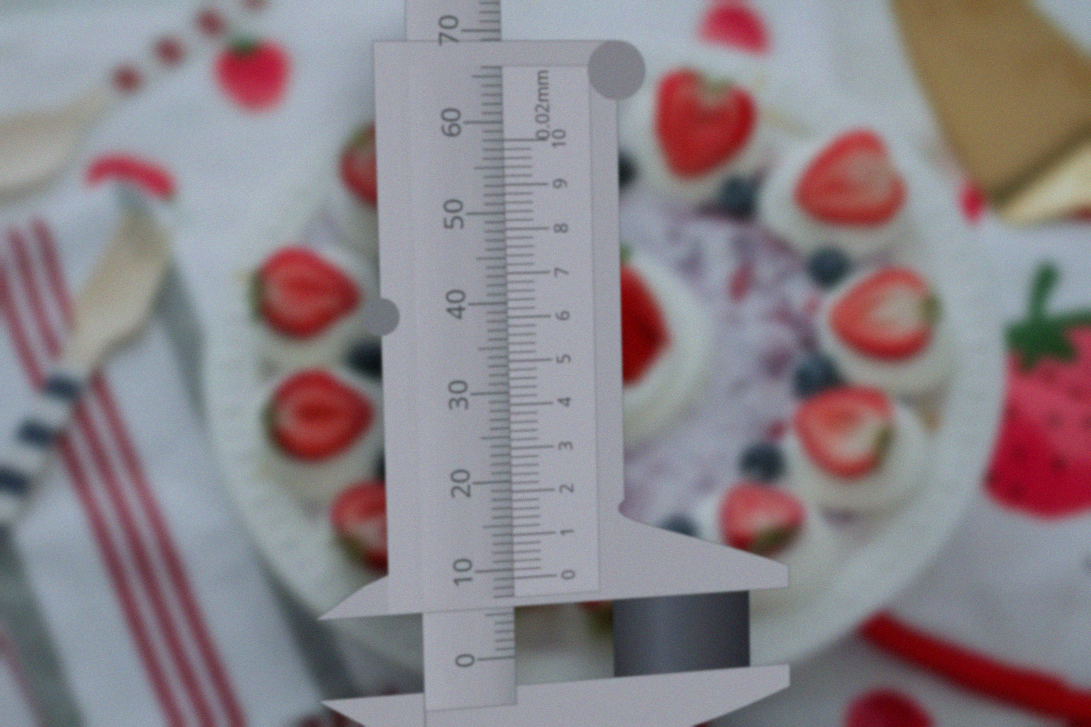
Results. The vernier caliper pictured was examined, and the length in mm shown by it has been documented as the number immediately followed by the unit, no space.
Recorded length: 9.0mm
